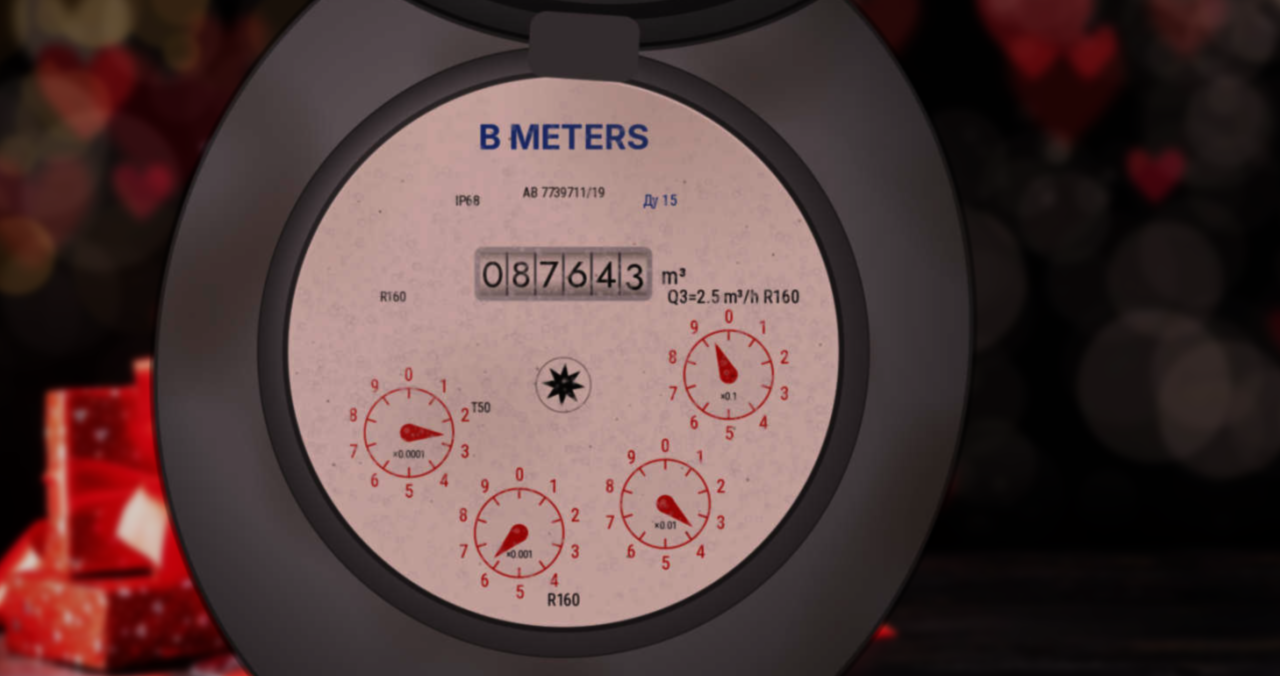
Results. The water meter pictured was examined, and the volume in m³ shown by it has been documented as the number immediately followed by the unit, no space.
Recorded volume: 87642.9362m³
